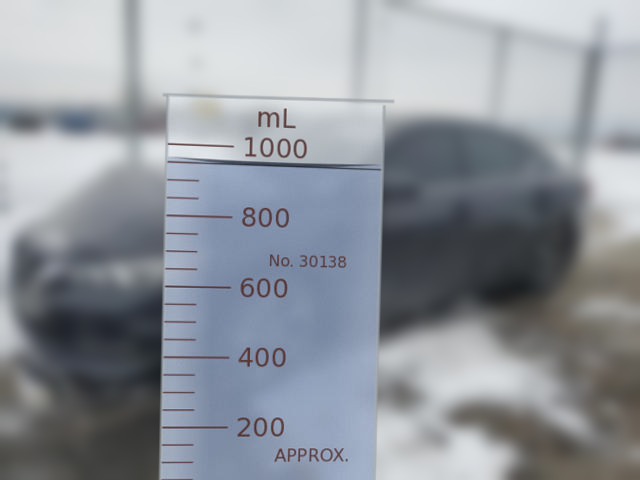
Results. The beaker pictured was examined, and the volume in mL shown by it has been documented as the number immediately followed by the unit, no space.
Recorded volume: 950mL
